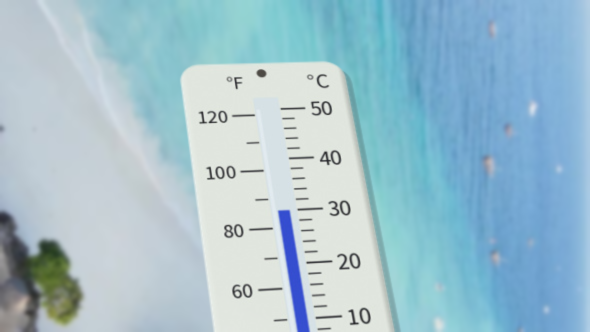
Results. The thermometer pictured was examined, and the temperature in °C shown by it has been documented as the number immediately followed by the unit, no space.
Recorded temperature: 30°C
